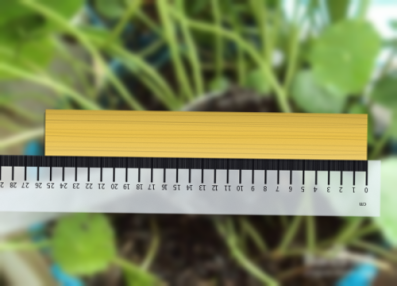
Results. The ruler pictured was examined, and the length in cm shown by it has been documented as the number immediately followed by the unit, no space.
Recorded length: 25.5cm
